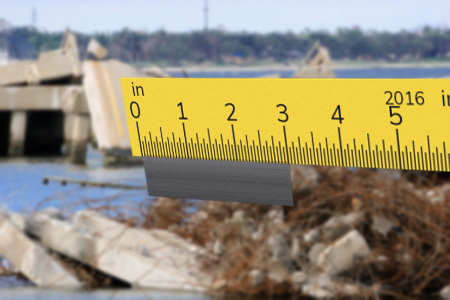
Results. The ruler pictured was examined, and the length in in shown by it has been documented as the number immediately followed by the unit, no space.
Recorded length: 3in
